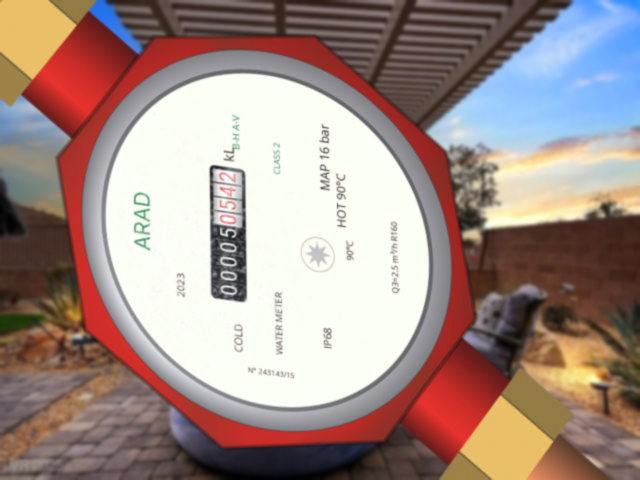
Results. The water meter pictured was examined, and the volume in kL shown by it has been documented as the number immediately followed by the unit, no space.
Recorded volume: 5.0542kL
